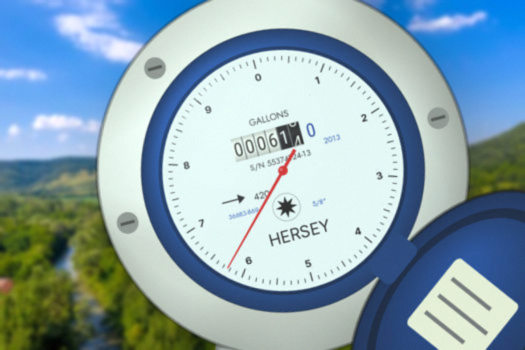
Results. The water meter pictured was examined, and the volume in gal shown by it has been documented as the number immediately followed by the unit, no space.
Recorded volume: 6136.2gal
